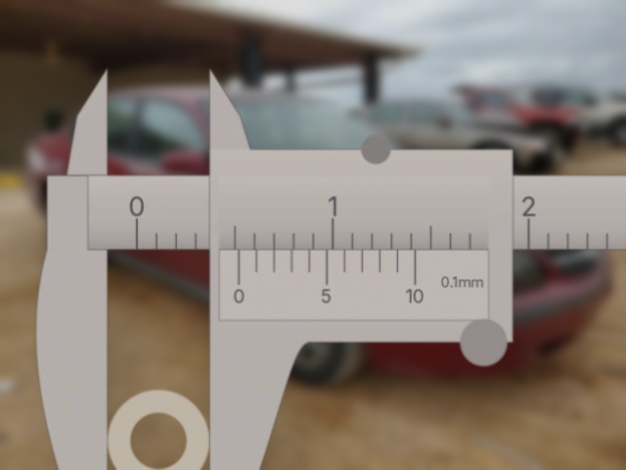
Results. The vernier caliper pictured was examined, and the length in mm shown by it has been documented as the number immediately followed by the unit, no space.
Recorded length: 5.2mm
